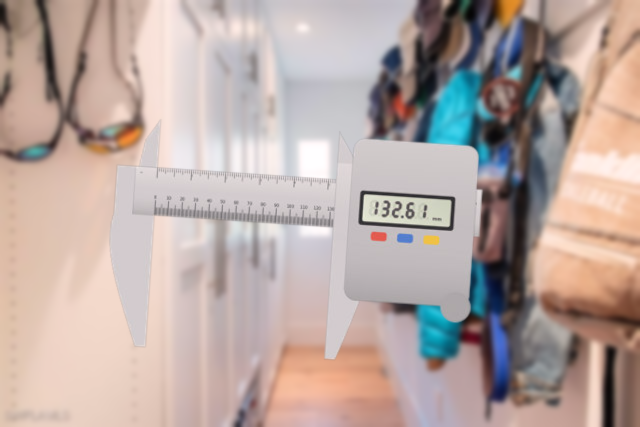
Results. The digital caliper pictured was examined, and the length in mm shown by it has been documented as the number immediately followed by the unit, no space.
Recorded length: 132.61mm
